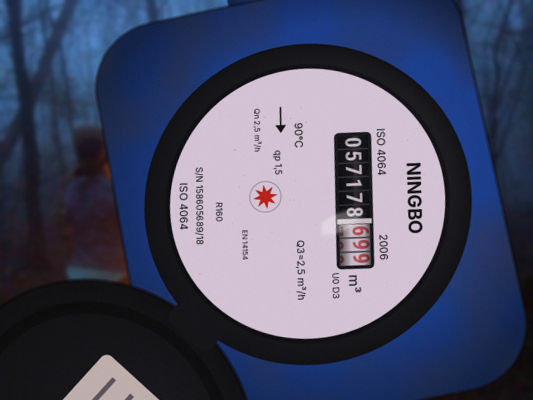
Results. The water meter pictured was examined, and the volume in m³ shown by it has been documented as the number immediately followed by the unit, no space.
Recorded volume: 57178.699m³
